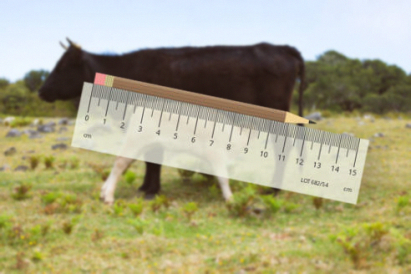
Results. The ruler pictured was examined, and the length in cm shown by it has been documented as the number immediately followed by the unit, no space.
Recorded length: 12.5cm
